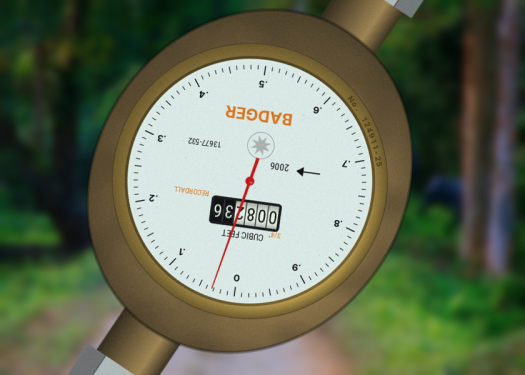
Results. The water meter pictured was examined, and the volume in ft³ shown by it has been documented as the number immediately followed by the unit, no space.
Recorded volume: 8236.03ft³
